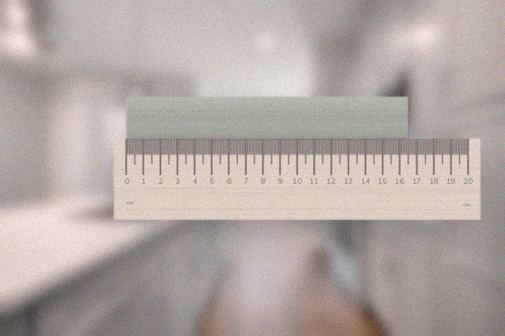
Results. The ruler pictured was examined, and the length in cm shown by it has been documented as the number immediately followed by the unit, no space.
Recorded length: 16.5cm
